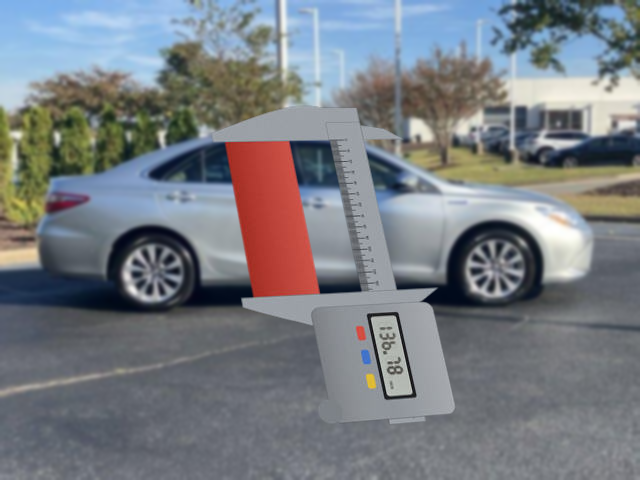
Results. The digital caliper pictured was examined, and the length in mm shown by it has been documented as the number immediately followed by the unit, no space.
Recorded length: 136.78mm
